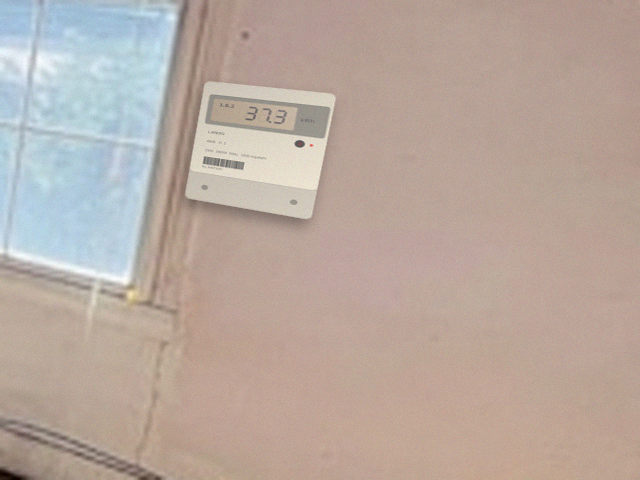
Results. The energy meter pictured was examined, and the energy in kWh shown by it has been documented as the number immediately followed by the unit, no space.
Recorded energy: 37.3kWh
